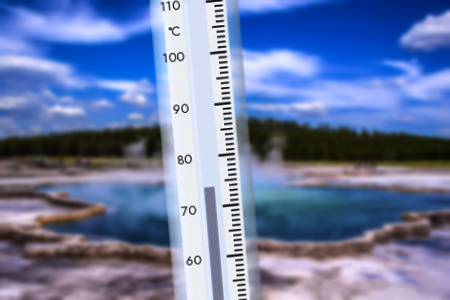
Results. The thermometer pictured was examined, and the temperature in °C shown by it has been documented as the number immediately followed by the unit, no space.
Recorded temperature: 74°C
